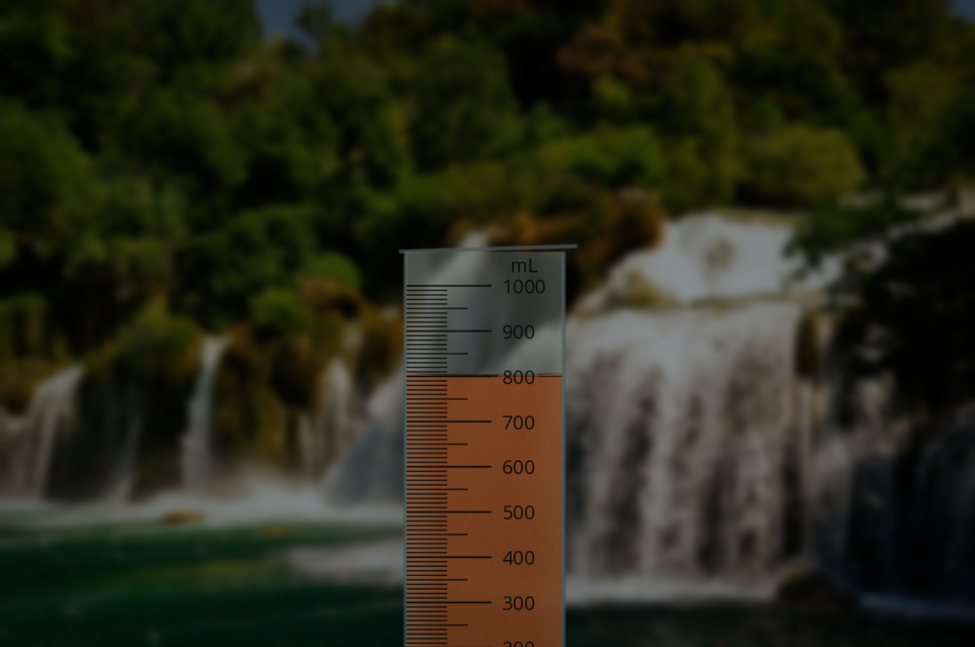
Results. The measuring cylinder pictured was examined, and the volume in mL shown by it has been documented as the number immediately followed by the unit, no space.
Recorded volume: 800mL
